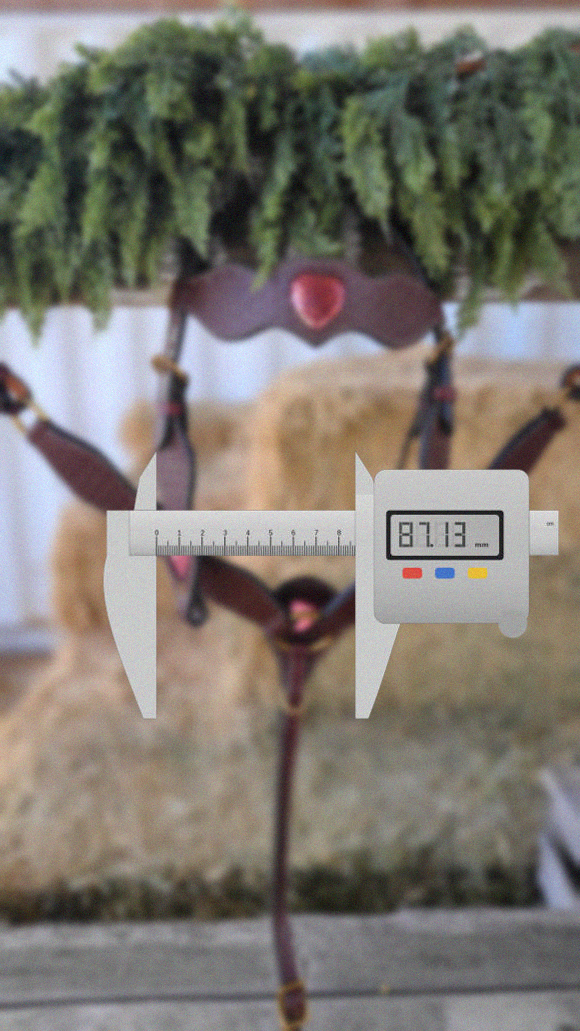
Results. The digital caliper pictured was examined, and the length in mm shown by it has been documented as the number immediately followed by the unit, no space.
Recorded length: 87.13mm
